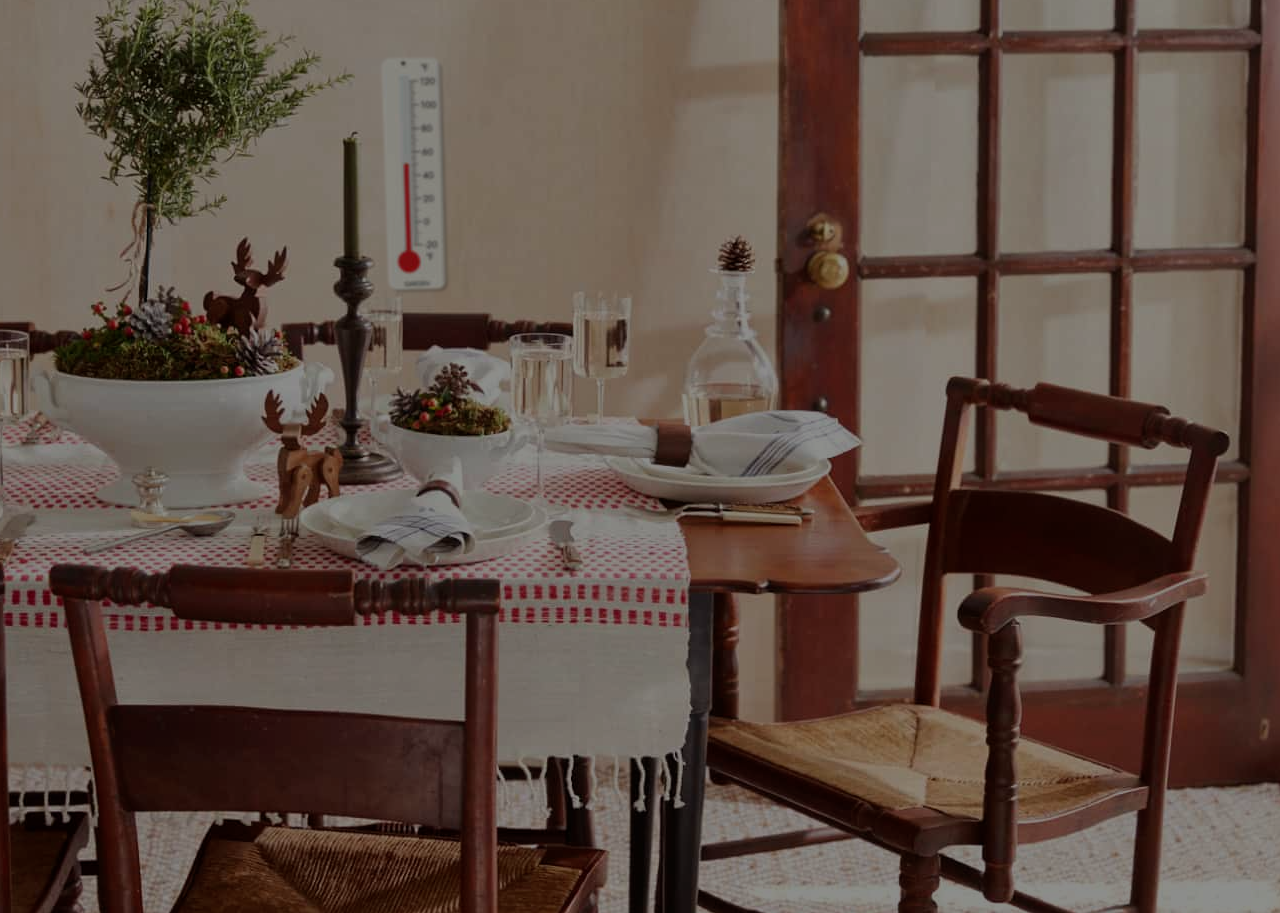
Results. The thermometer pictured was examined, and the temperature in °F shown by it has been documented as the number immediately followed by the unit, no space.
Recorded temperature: 50°F
